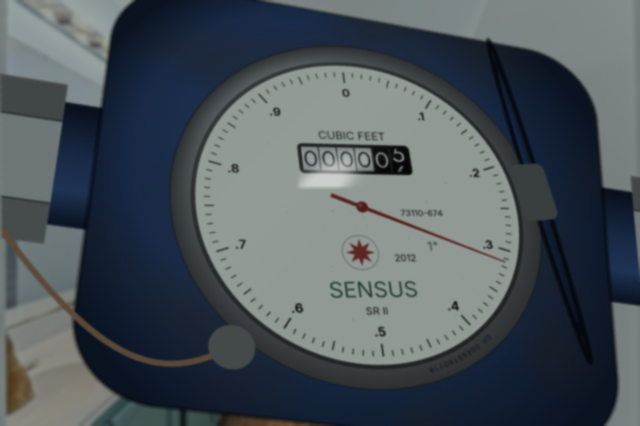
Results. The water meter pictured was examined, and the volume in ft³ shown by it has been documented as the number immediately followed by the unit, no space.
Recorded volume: 5.31ft³
